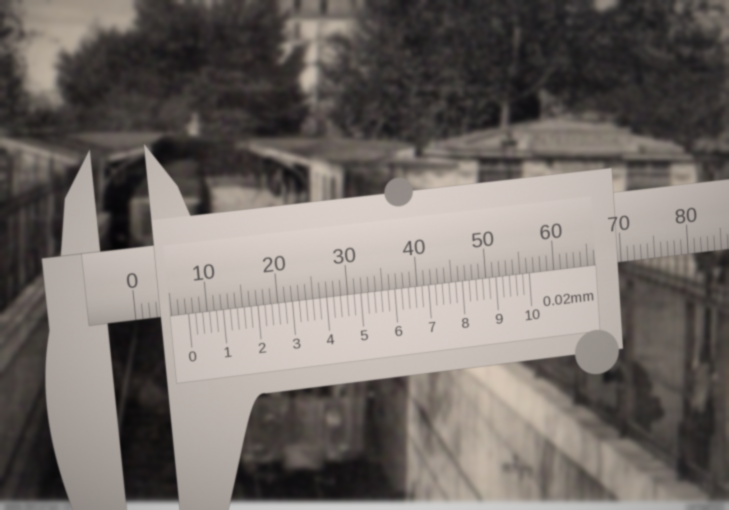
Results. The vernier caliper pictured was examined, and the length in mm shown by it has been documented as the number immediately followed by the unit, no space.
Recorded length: 7.4mm
